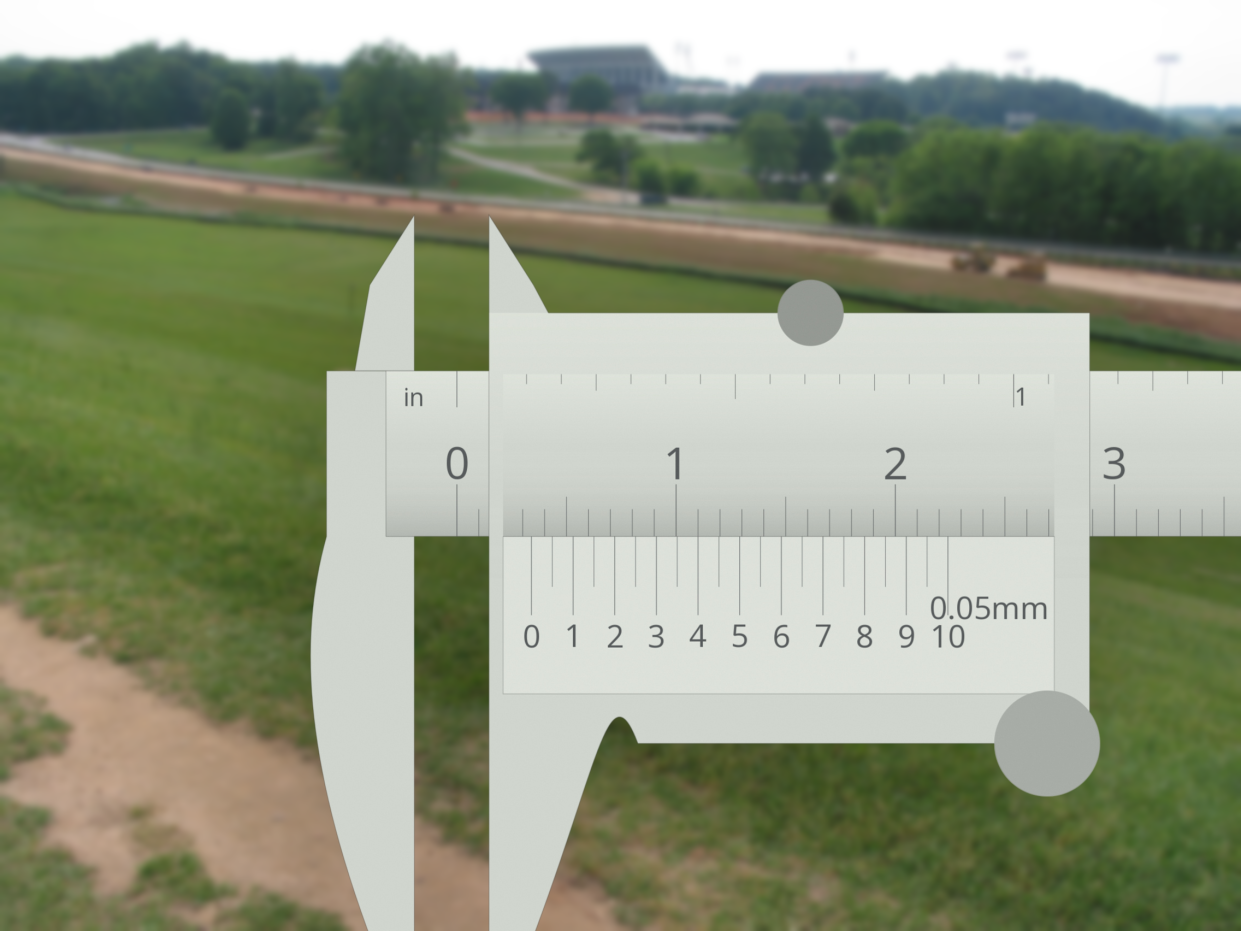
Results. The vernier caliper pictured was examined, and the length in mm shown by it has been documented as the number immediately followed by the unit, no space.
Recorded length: 3.40mm
